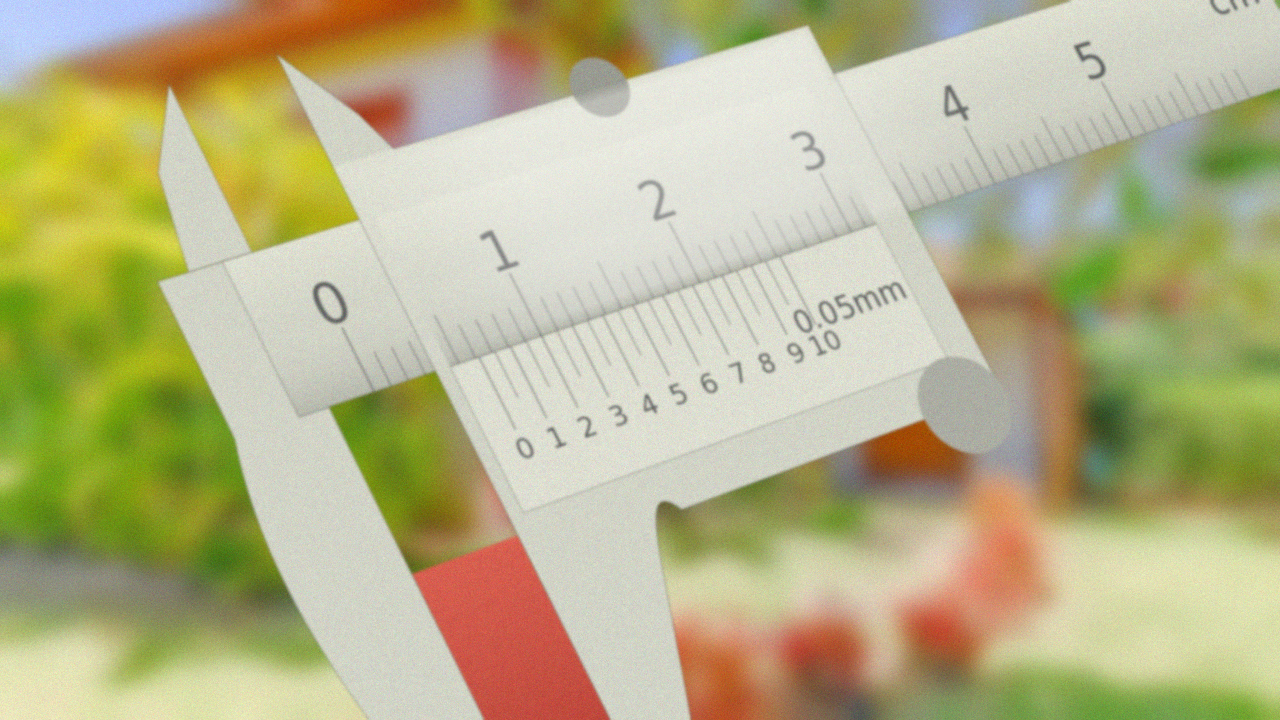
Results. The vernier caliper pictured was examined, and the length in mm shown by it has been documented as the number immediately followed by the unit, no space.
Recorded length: 6.2mm
